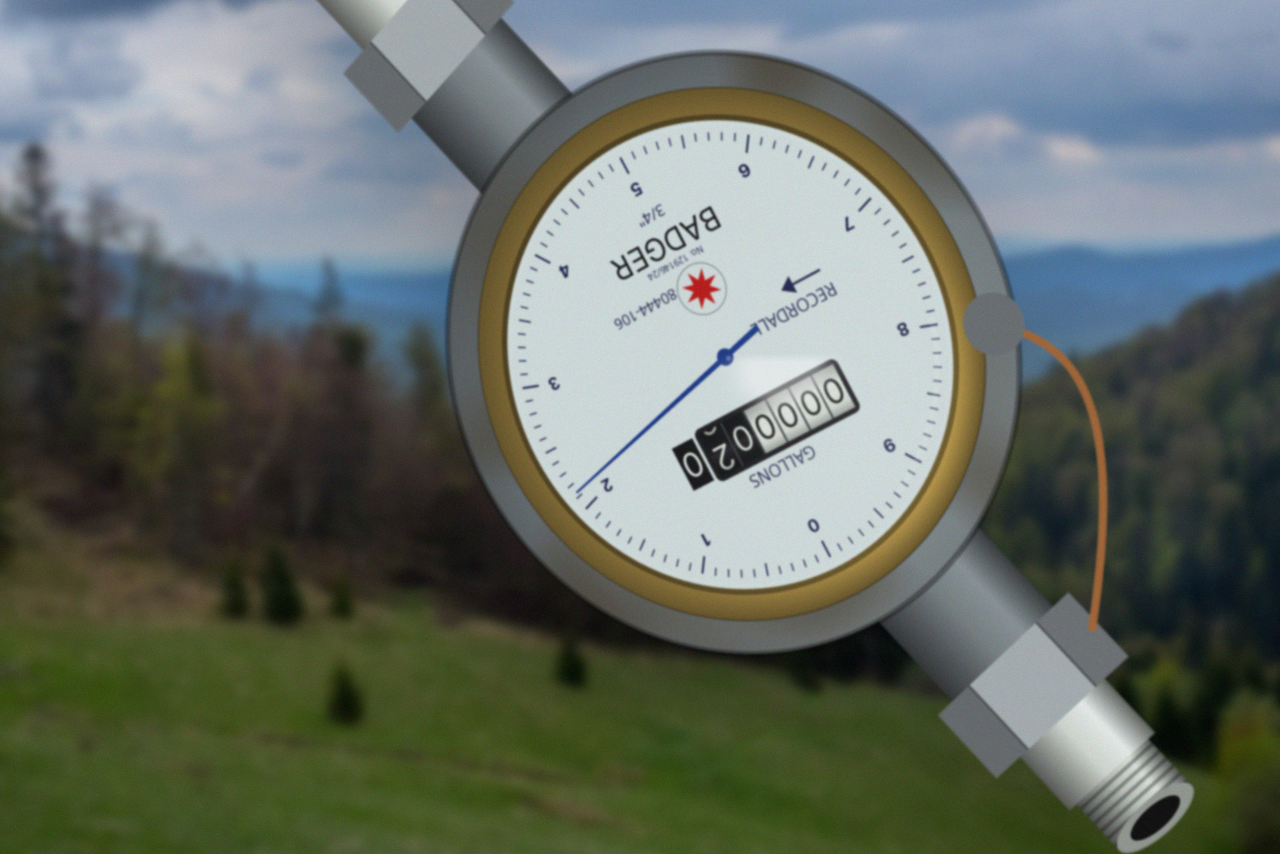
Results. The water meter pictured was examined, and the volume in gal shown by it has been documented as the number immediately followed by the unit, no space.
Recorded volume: 22.1gal
